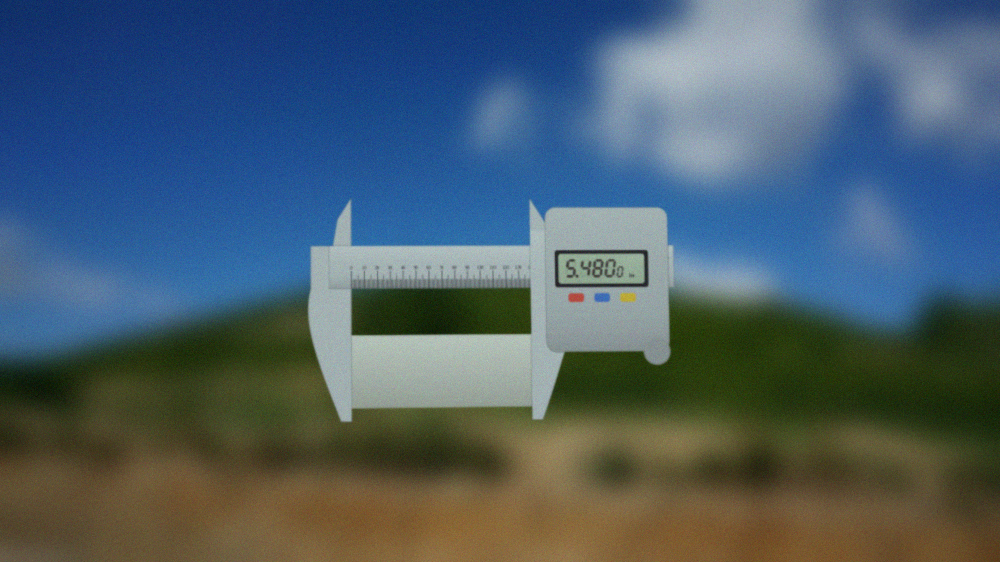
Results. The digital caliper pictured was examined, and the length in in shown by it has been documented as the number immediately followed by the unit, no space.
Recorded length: 5.4800in
